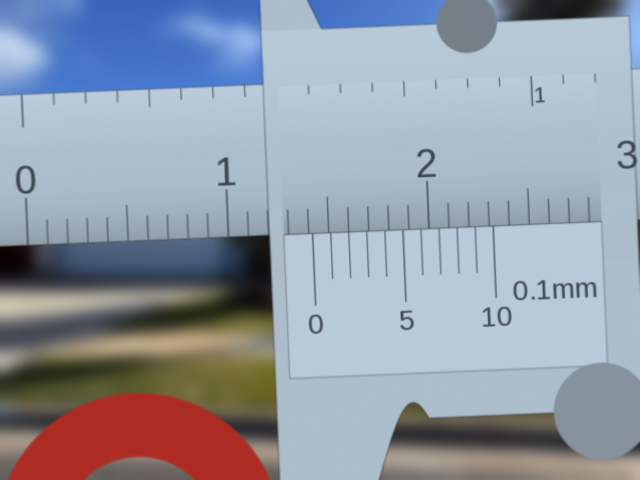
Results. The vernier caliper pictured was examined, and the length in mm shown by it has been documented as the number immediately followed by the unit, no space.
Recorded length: 14.2mm
